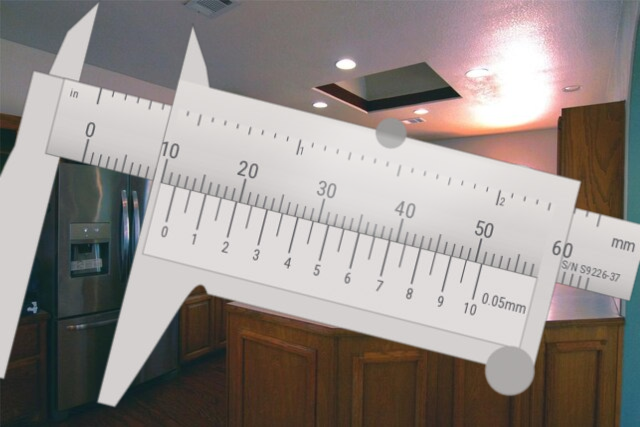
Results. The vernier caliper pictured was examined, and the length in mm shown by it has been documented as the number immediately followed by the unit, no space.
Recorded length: 11.8mm
